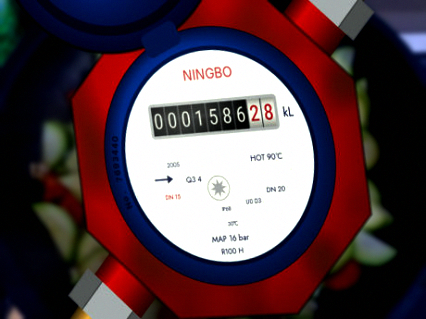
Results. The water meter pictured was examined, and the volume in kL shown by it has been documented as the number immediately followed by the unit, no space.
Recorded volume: 1586.28kL
